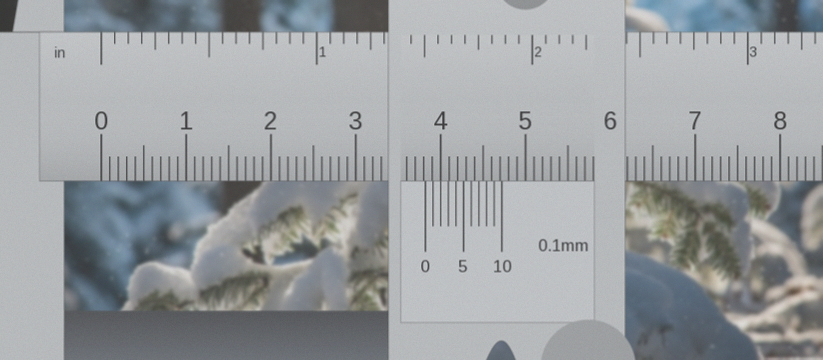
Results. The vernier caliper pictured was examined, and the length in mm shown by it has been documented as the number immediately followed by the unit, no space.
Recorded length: 38.2mm
